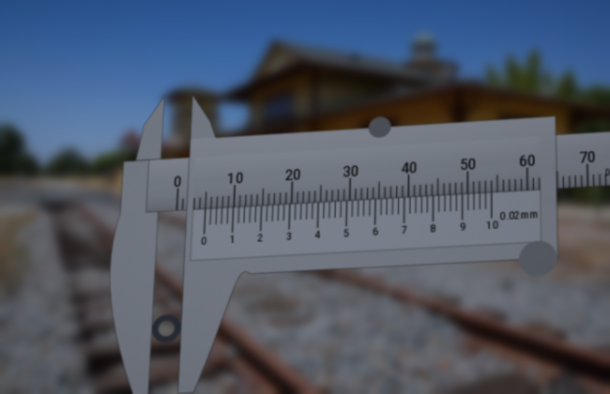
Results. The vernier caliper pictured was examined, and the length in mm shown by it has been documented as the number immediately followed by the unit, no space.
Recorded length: 5.0mm
